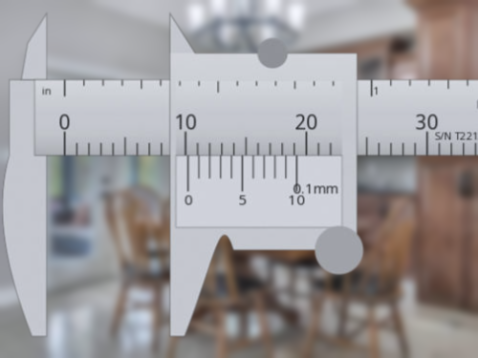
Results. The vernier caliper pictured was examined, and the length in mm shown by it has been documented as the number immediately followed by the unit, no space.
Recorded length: 10.2mm
